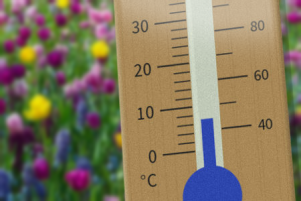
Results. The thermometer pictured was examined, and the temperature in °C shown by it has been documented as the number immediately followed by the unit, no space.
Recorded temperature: 7°C
